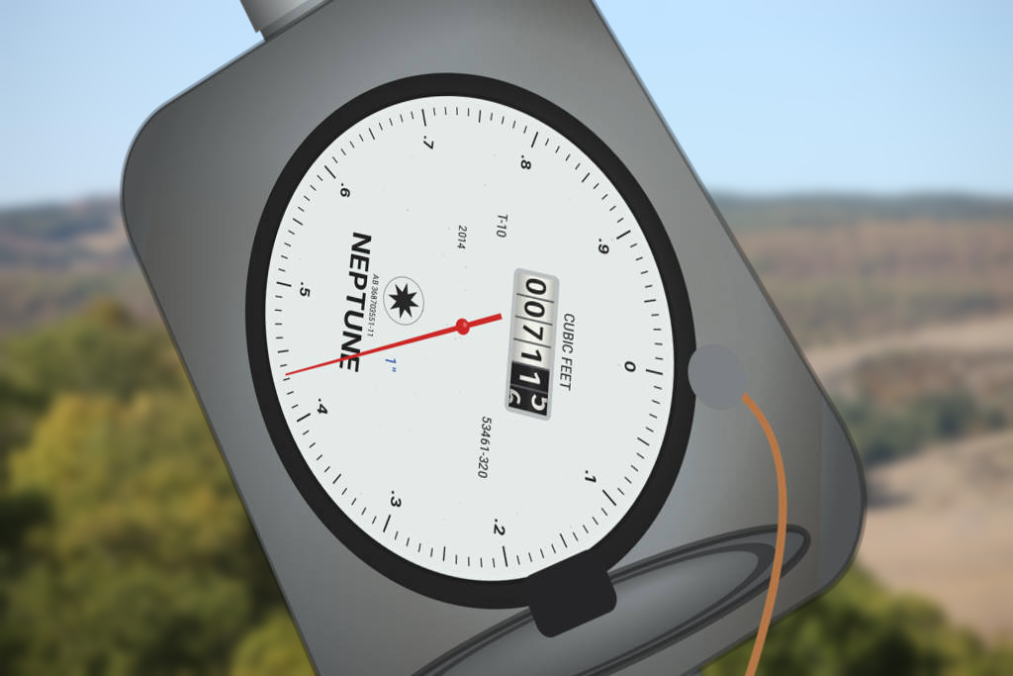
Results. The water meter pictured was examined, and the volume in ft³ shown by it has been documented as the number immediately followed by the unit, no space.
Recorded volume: 7115.43ft³
